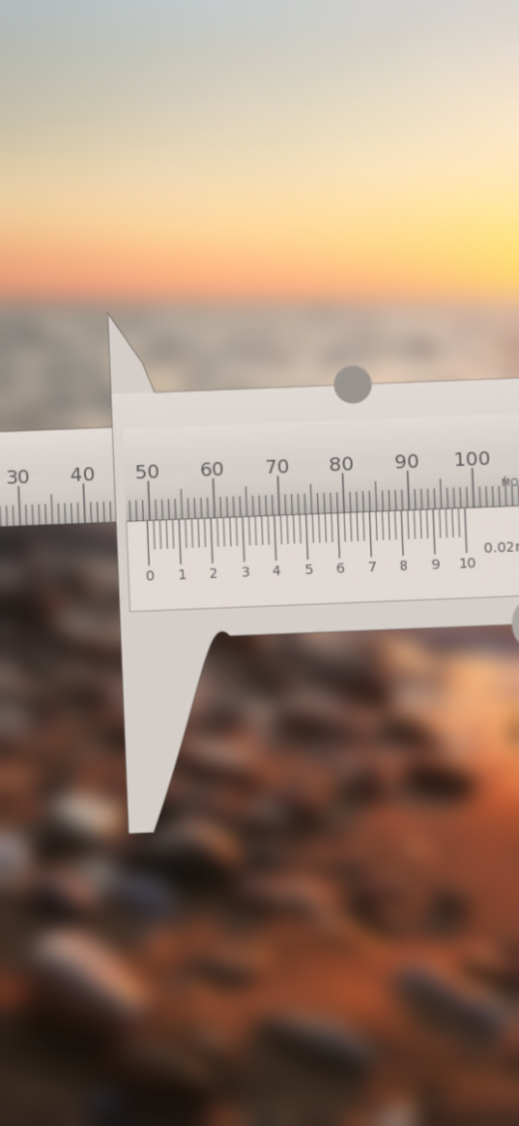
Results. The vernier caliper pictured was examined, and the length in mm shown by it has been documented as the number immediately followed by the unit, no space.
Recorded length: 49.6mm
